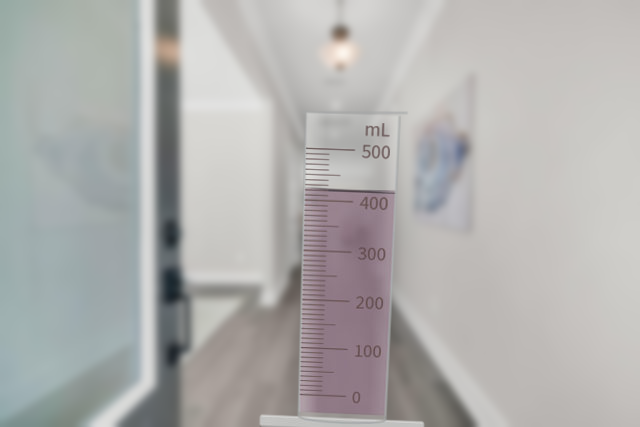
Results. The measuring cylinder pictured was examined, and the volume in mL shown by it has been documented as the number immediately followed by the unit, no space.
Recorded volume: 420mL
